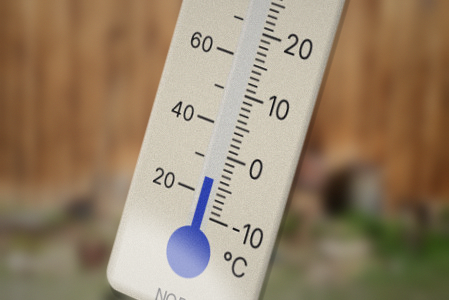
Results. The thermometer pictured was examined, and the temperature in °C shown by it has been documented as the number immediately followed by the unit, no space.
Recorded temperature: -4°C
